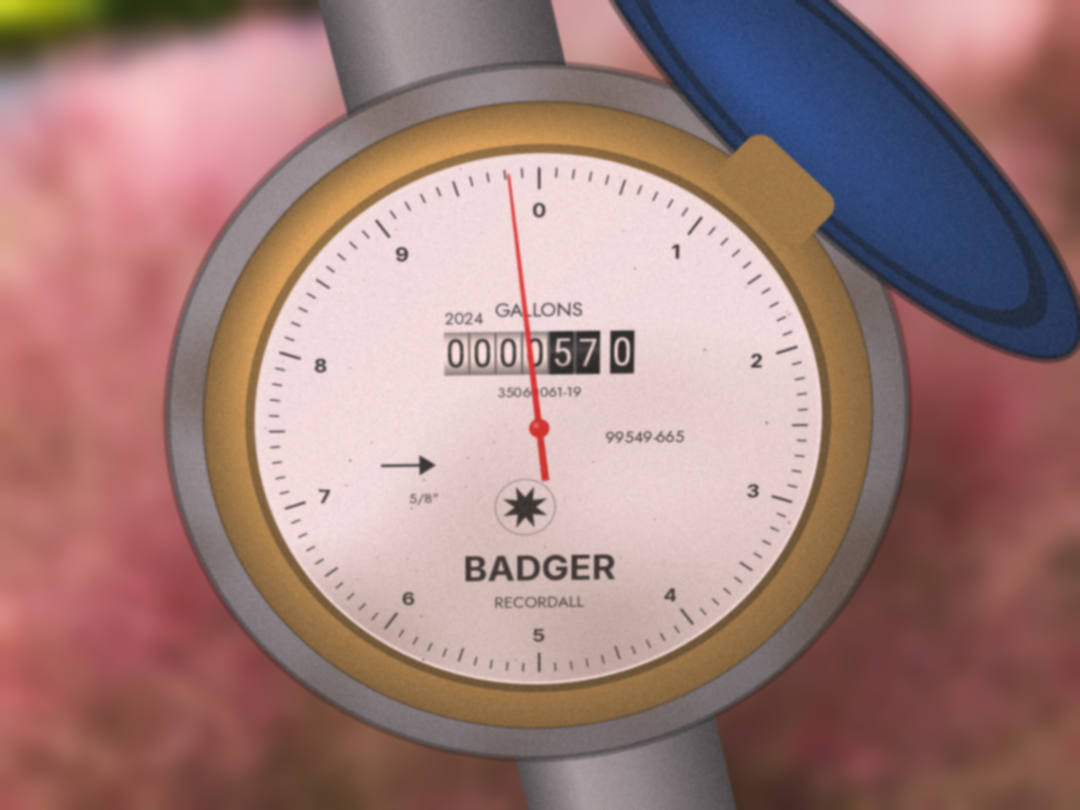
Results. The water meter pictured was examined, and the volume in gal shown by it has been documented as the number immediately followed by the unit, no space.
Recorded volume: 569.8gal
